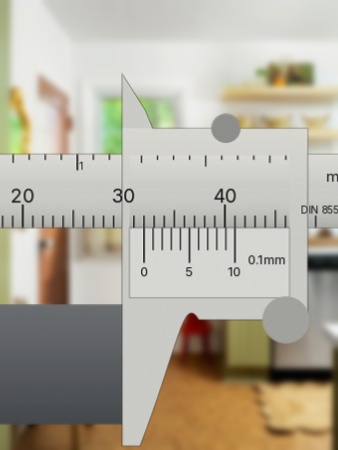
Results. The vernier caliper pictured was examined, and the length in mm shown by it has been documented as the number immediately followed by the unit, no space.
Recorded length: 32.0mm
